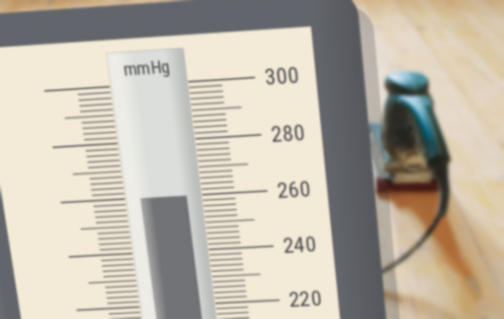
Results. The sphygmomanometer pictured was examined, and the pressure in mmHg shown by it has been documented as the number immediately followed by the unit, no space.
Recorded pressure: 260mmHg
